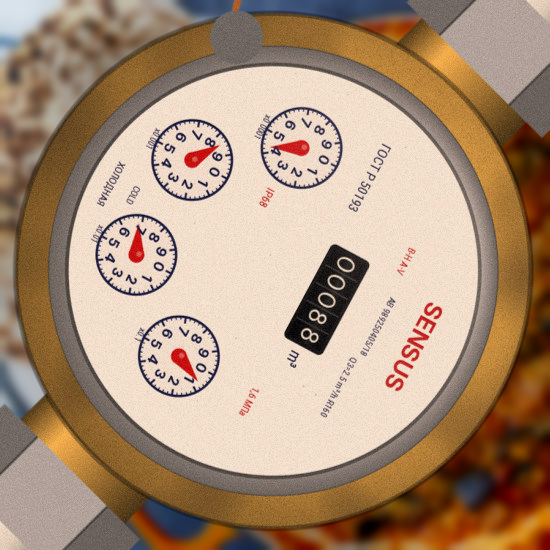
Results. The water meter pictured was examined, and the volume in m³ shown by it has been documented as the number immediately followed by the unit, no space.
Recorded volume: 88.0684m³
